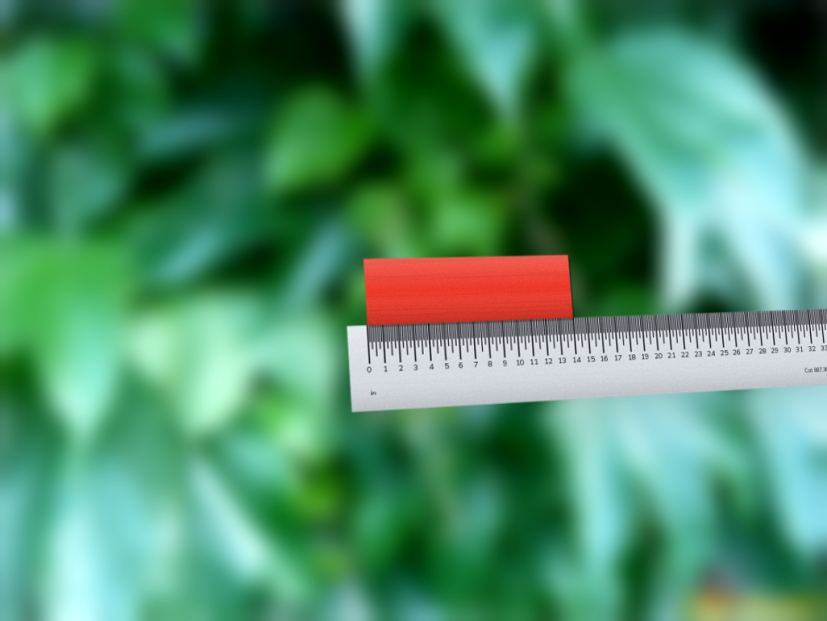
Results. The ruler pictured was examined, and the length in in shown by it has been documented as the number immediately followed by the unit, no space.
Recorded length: 14in
